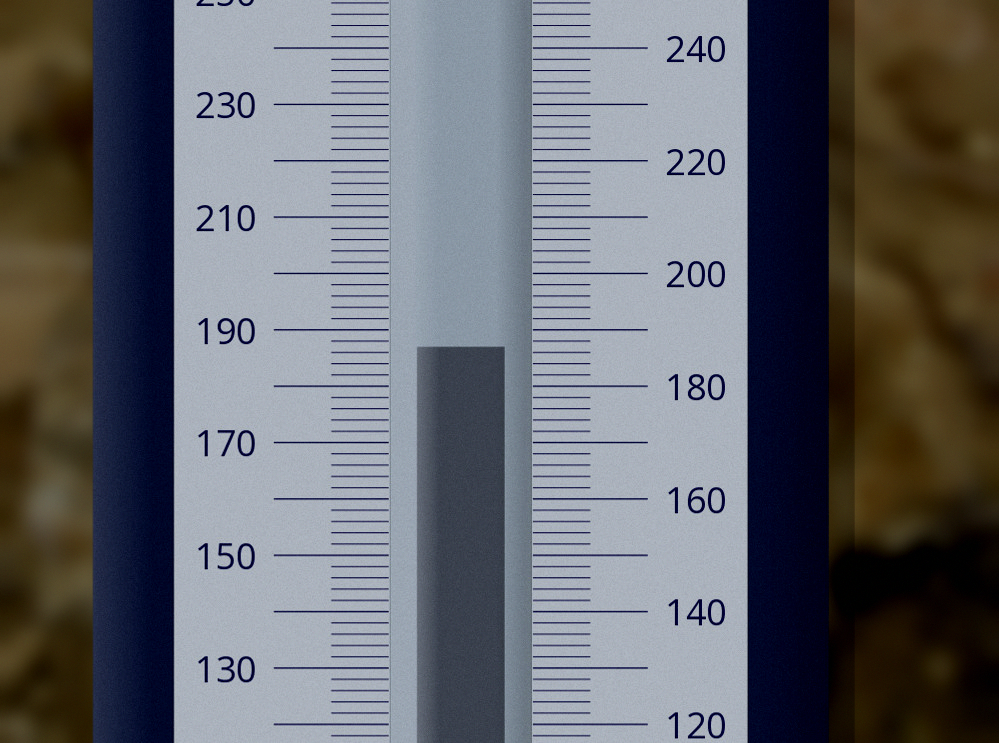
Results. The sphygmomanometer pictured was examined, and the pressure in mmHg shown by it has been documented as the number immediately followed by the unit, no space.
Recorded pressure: 187mmHg
